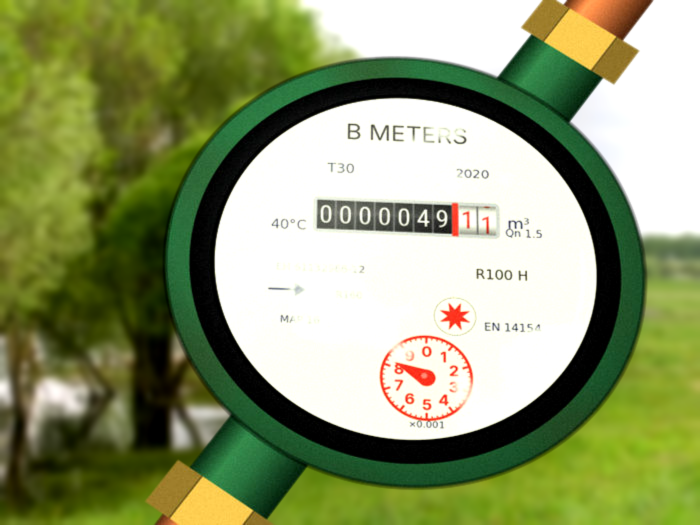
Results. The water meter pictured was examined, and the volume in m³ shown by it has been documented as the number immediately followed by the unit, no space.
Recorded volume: 49.108m³
